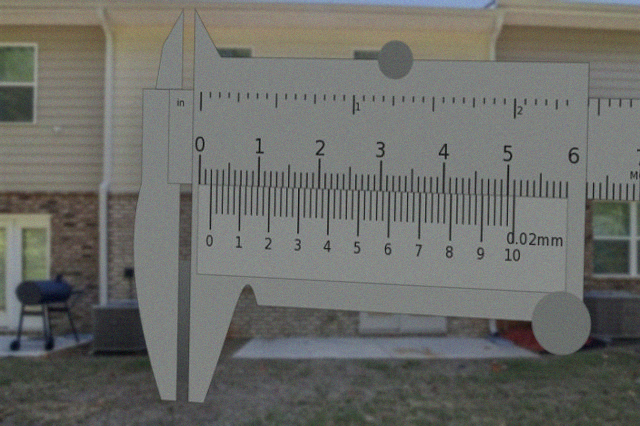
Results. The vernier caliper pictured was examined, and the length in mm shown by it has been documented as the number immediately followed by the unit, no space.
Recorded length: 2.0mm
